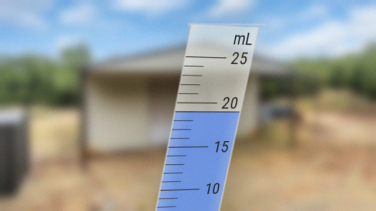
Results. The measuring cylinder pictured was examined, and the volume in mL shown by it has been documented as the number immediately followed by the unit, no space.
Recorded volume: 19mL
